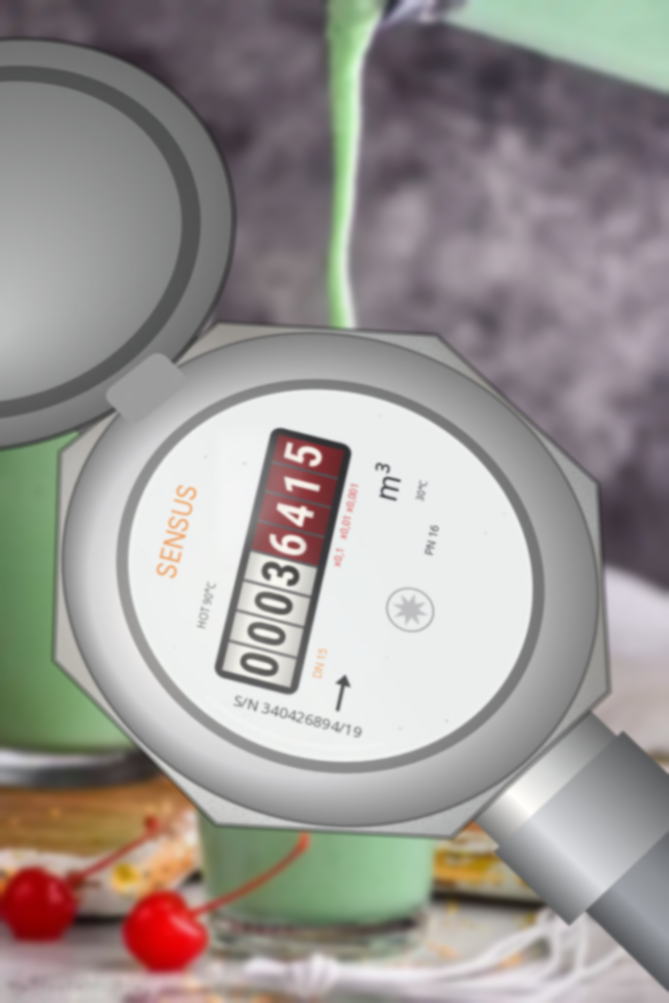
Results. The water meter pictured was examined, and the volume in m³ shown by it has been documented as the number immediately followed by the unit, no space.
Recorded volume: 3.6415m³
